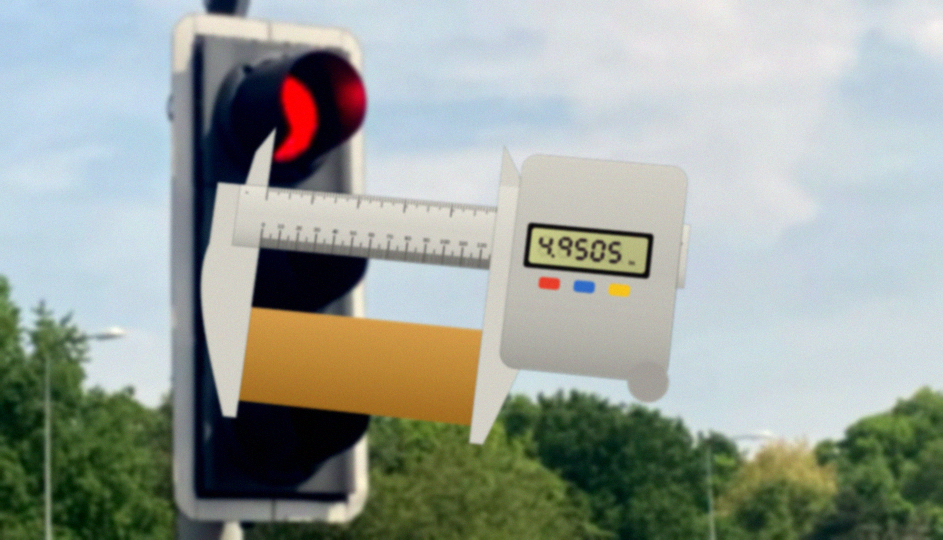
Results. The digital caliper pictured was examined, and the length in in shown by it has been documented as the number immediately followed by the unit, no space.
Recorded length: 4.9505in
